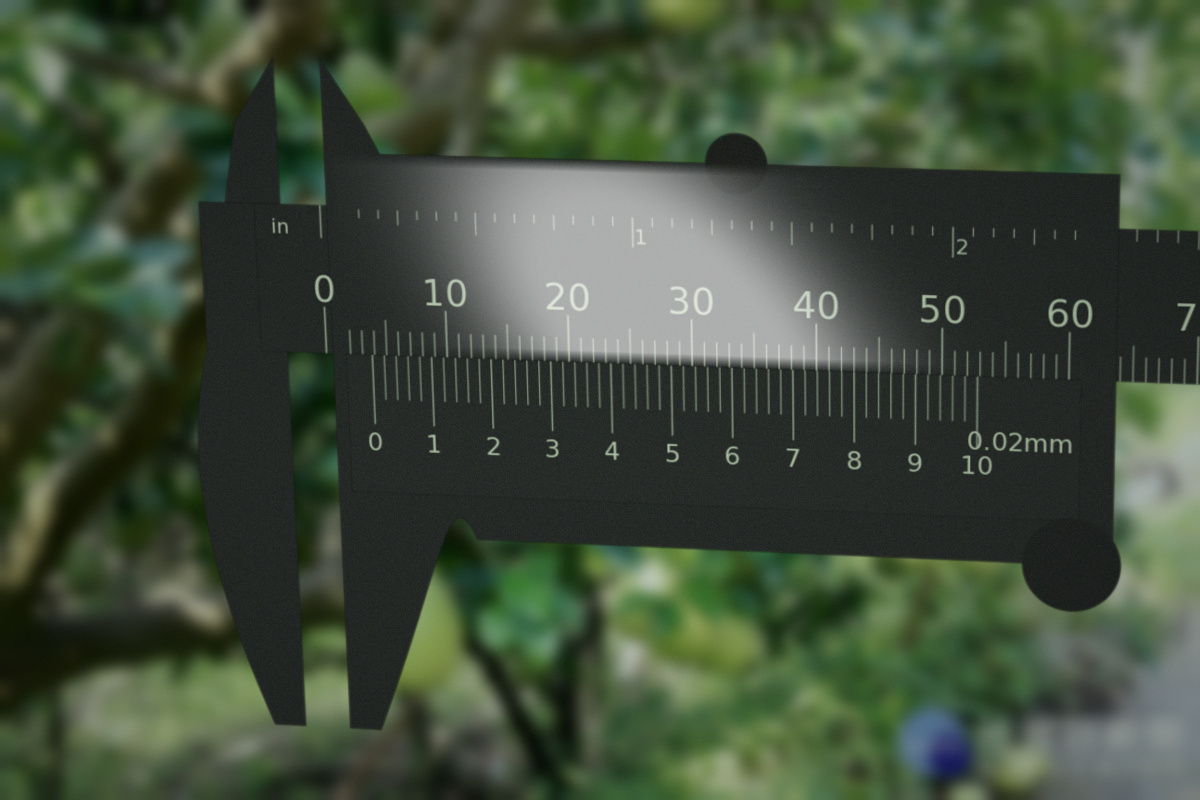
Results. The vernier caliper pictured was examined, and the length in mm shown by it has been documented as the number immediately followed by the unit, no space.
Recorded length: 3.8mm
